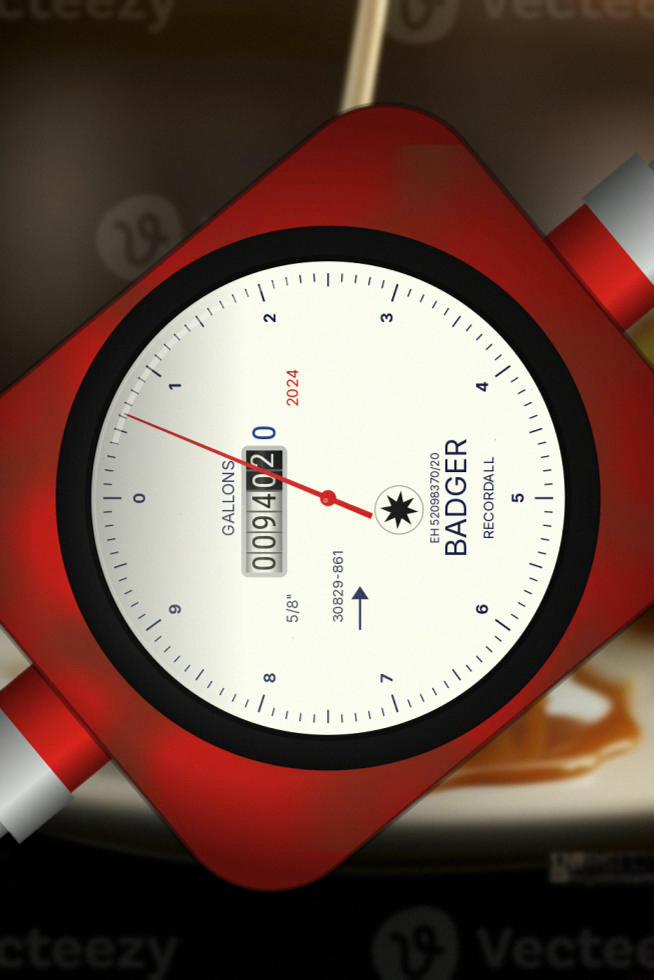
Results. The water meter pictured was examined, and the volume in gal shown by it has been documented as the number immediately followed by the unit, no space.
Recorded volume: 94020.6gal
